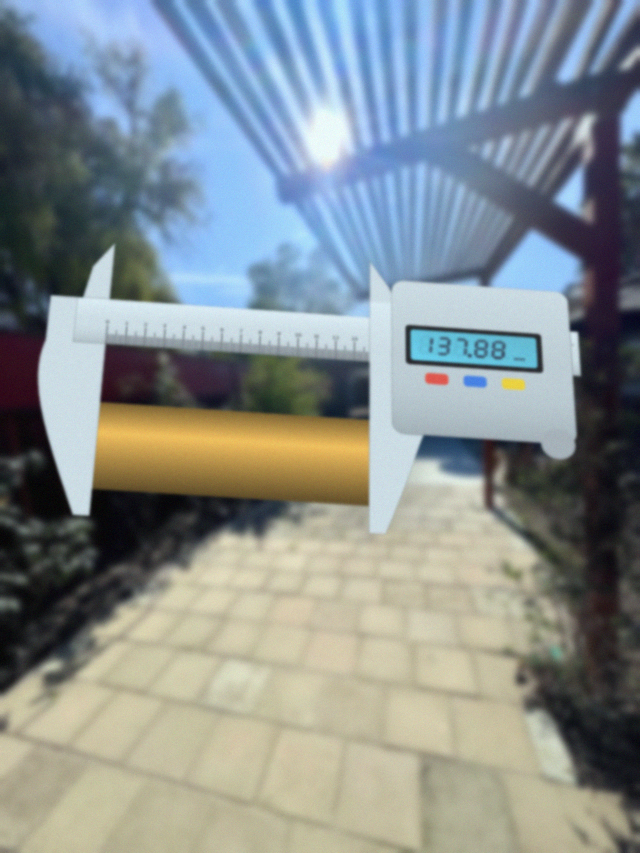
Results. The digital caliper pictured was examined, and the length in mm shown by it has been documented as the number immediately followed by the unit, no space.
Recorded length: 137.88mm
